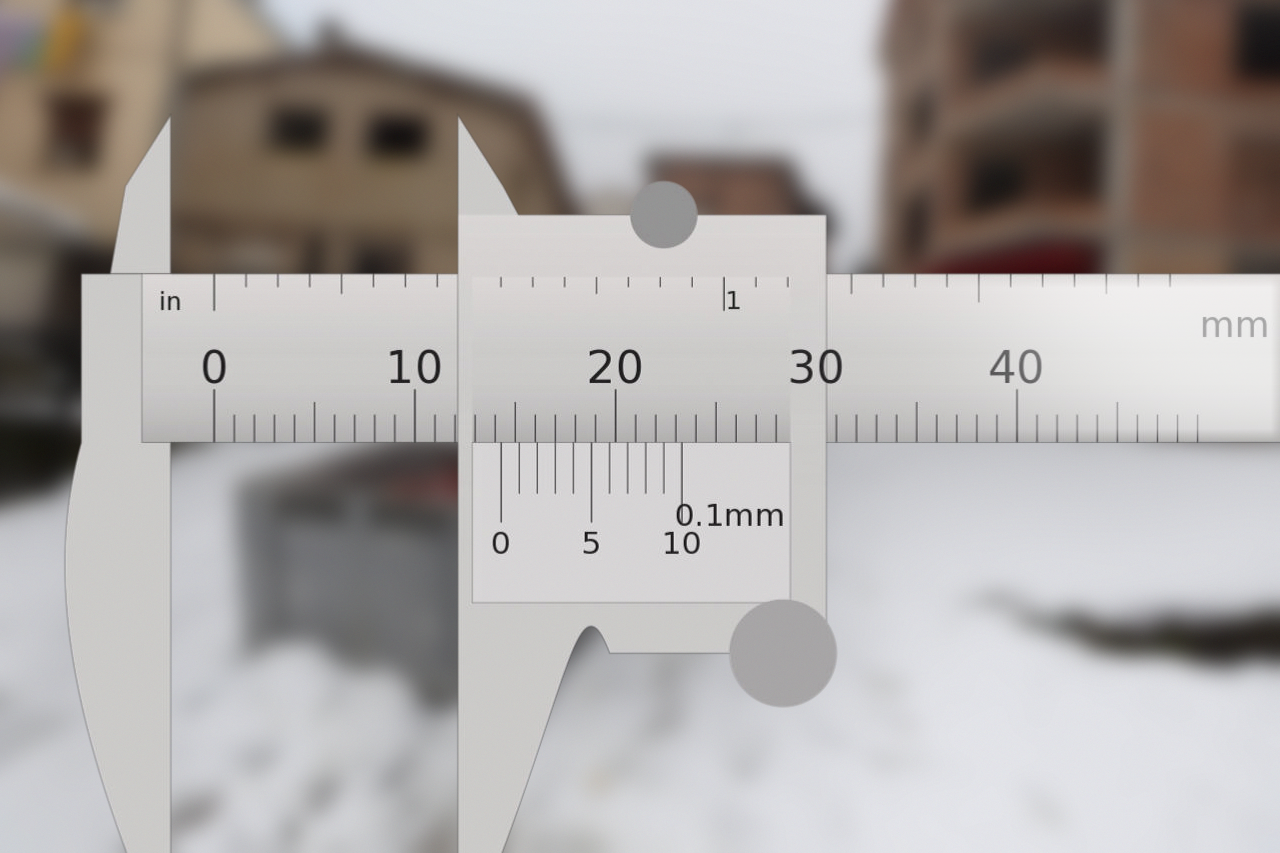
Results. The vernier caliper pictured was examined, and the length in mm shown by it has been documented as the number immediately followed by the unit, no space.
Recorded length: 14.3mm
